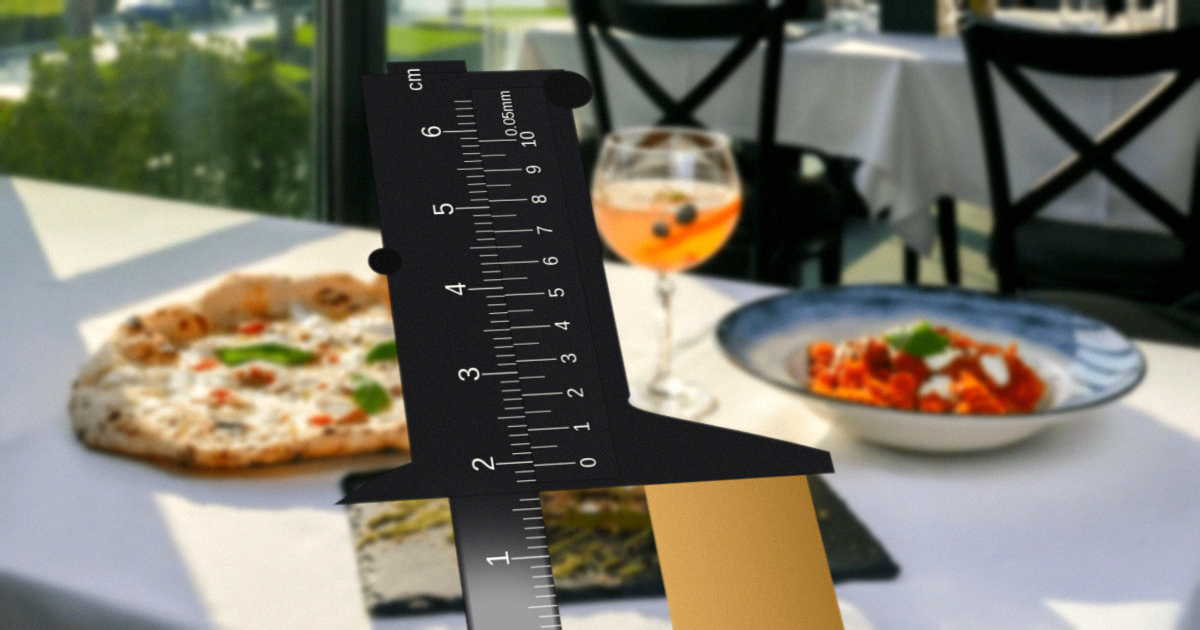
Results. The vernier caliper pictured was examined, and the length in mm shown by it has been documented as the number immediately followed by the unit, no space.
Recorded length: 19.6mm
